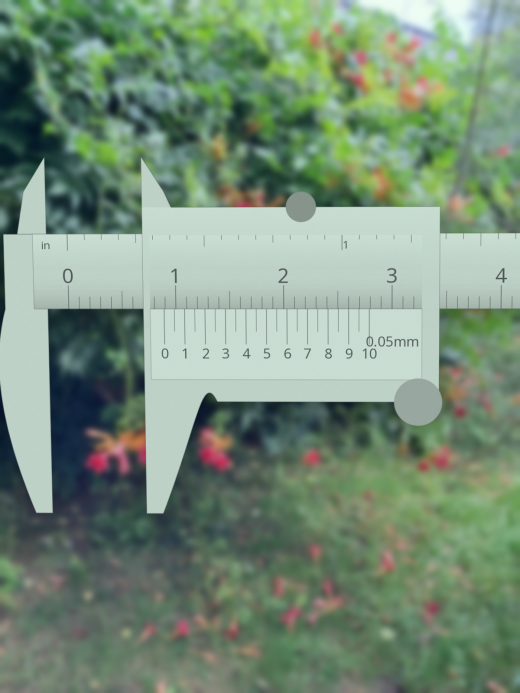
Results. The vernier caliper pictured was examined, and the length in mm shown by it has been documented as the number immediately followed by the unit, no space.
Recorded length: 8.9mm
